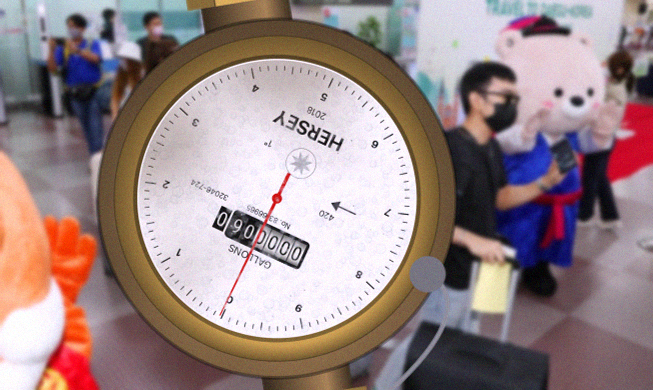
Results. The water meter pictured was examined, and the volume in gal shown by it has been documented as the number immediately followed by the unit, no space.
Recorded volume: 60.0gal
